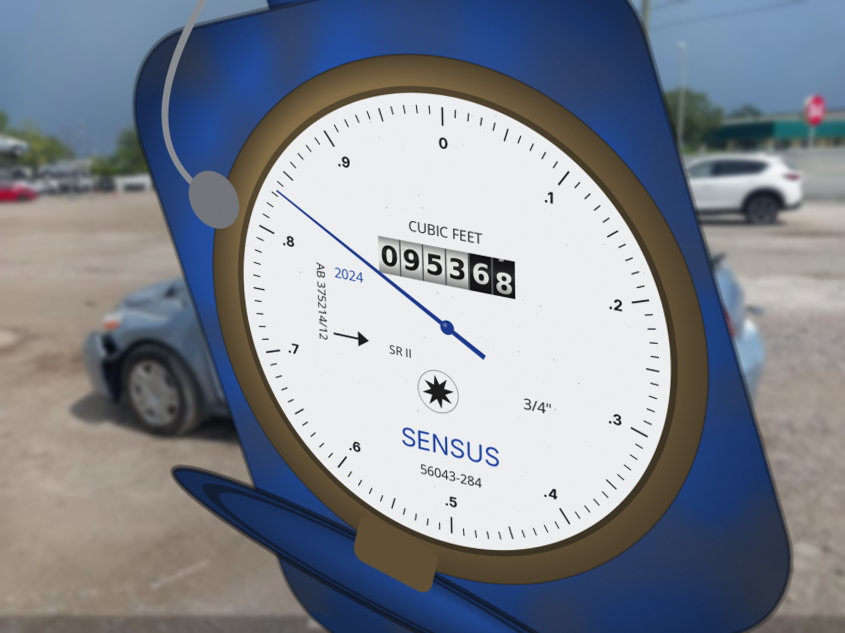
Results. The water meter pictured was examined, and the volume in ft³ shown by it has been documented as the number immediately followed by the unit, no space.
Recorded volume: 95367.83ft³
